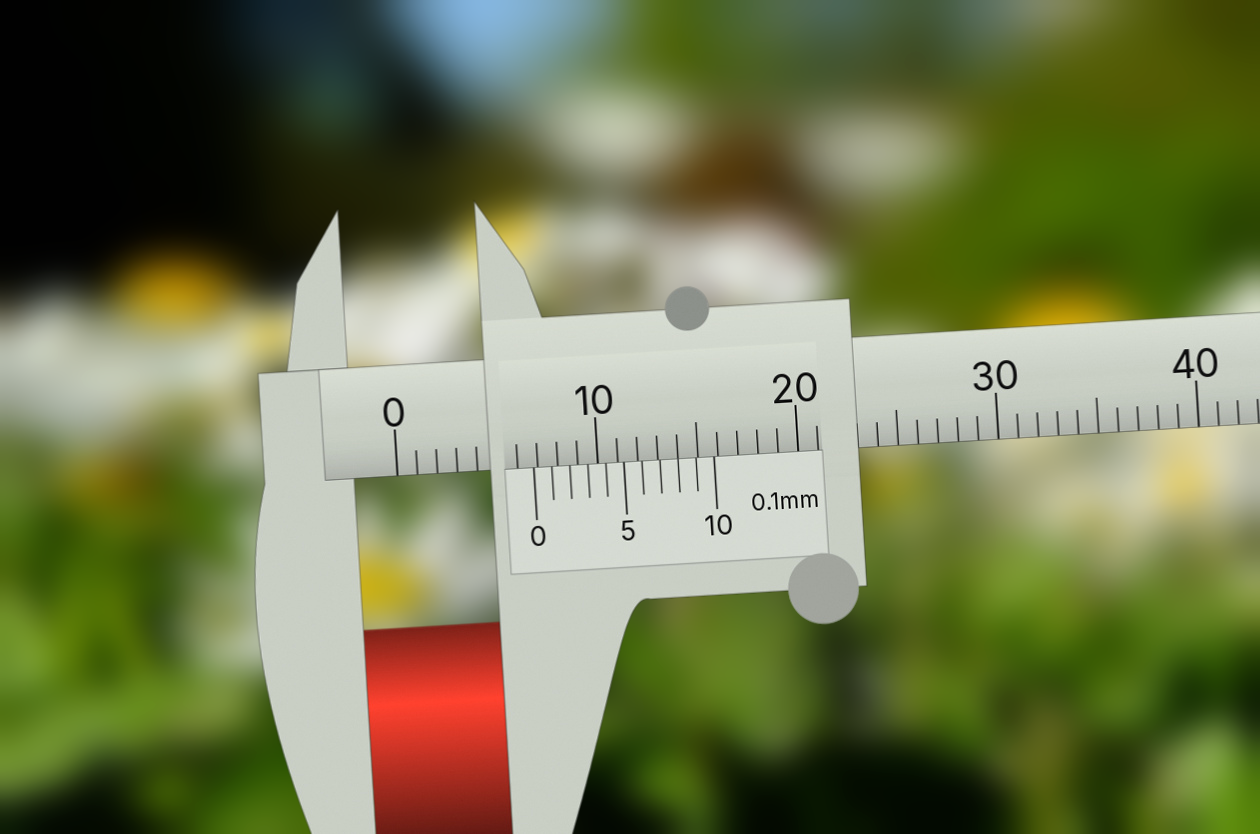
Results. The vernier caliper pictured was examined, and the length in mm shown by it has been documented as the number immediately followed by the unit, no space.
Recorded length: 6.8mm
